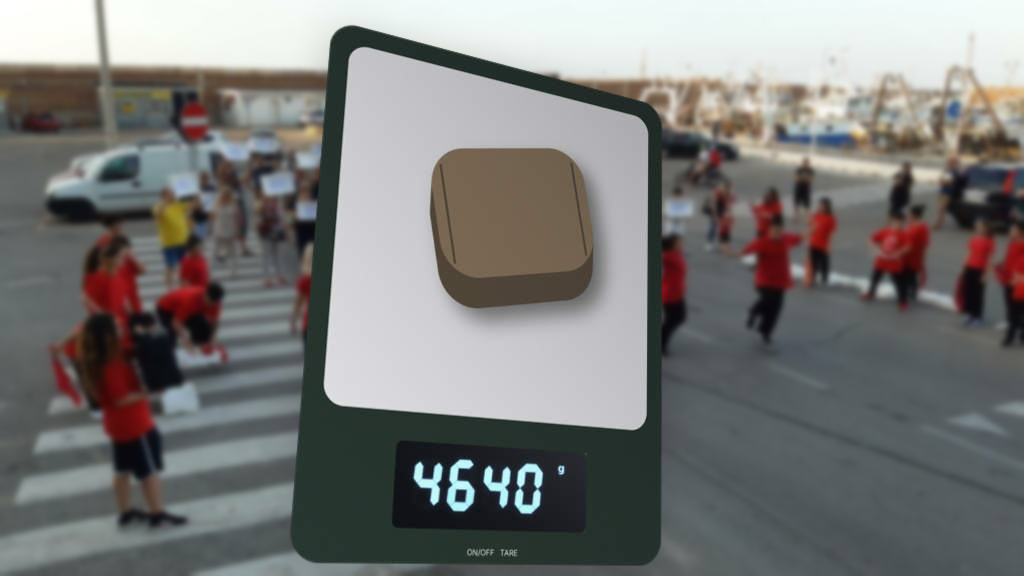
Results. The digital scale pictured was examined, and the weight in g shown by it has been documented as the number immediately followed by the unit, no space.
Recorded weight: 4640g
